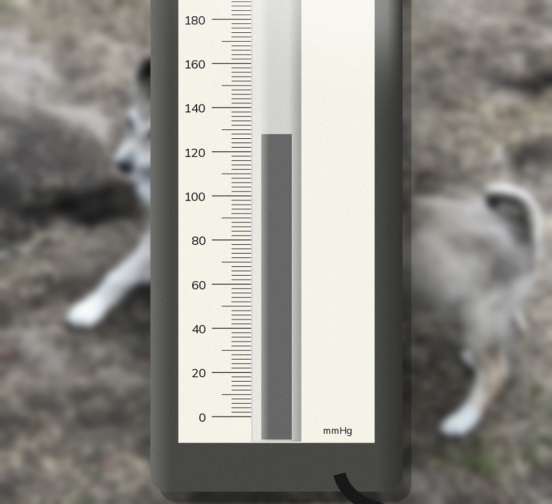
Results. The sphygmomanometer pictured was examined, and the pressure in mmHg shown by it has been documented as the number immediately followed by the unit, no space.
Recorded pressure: 128mmHg
